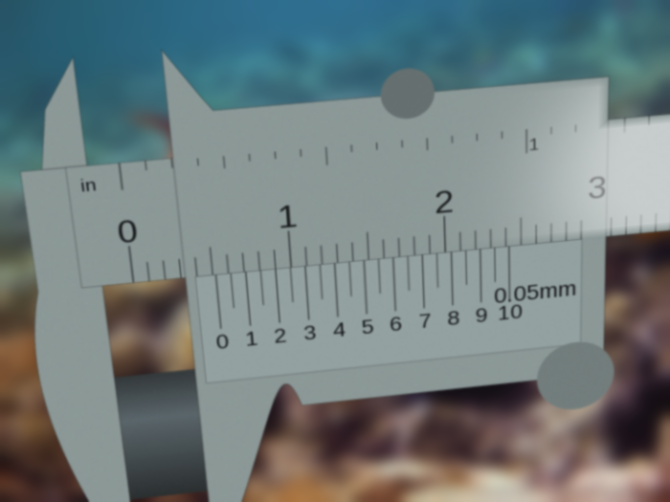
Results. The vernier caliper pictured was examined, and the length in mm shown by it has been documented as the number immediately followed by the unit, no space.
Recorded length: 5.2mm
